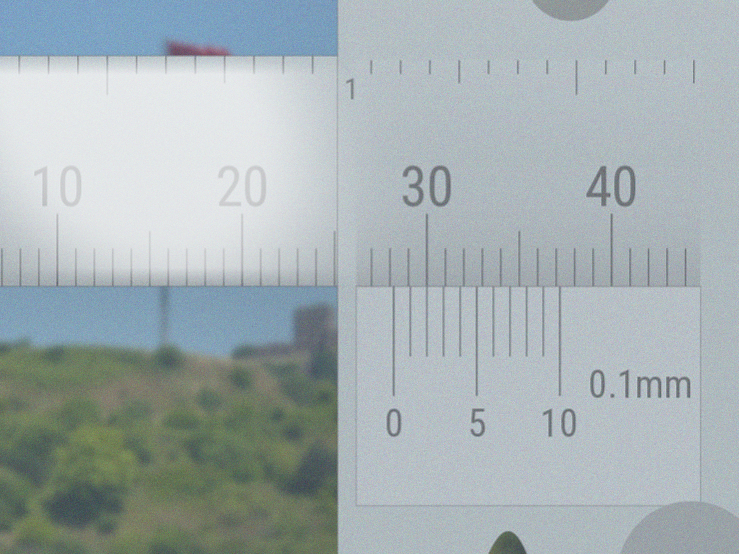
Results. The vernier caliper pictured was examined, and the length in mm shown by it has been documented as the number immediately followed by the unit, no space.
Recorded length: 28.2mm
